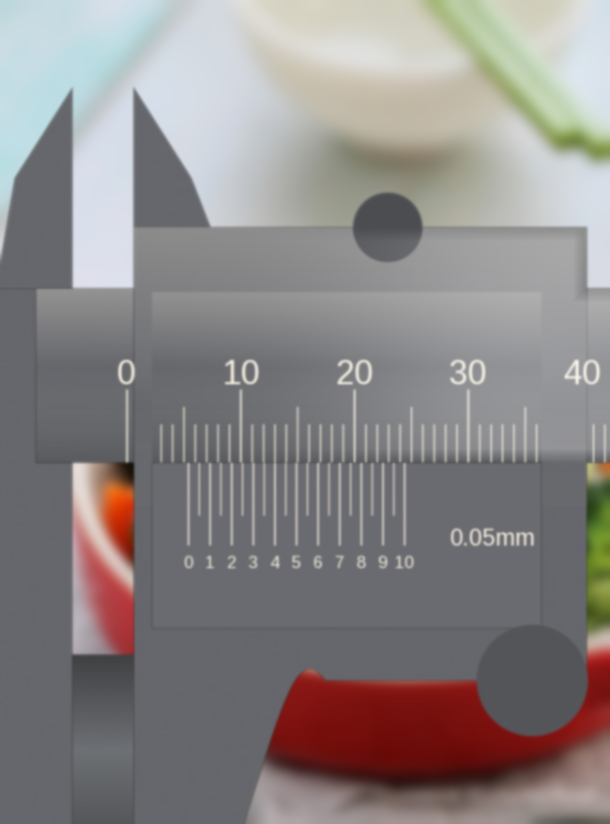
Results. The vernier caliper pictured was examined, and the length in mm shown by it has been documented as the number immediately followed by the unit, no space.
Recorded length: 5.4mm
